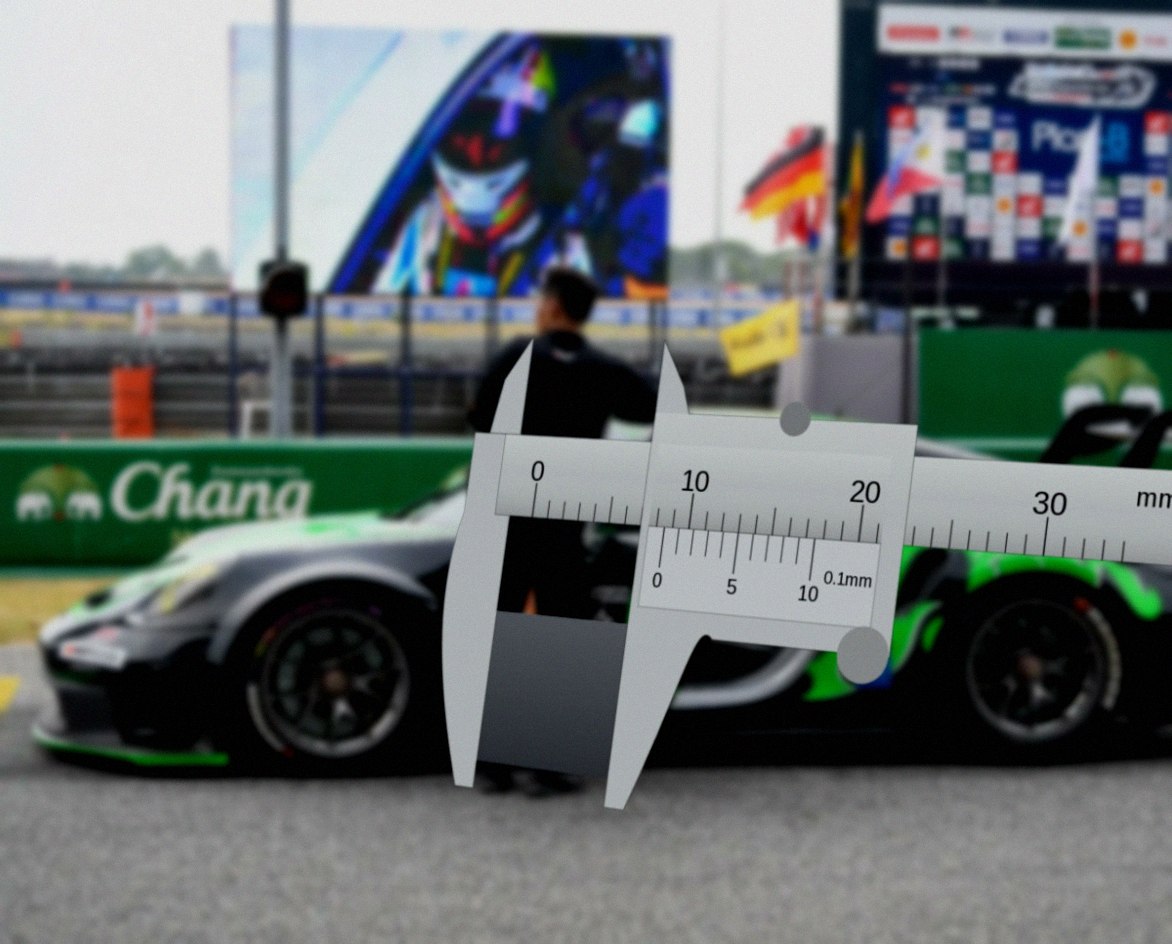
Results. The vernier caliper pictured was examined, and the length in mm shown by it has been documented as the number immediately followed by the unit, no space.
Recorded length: 8.5mm
